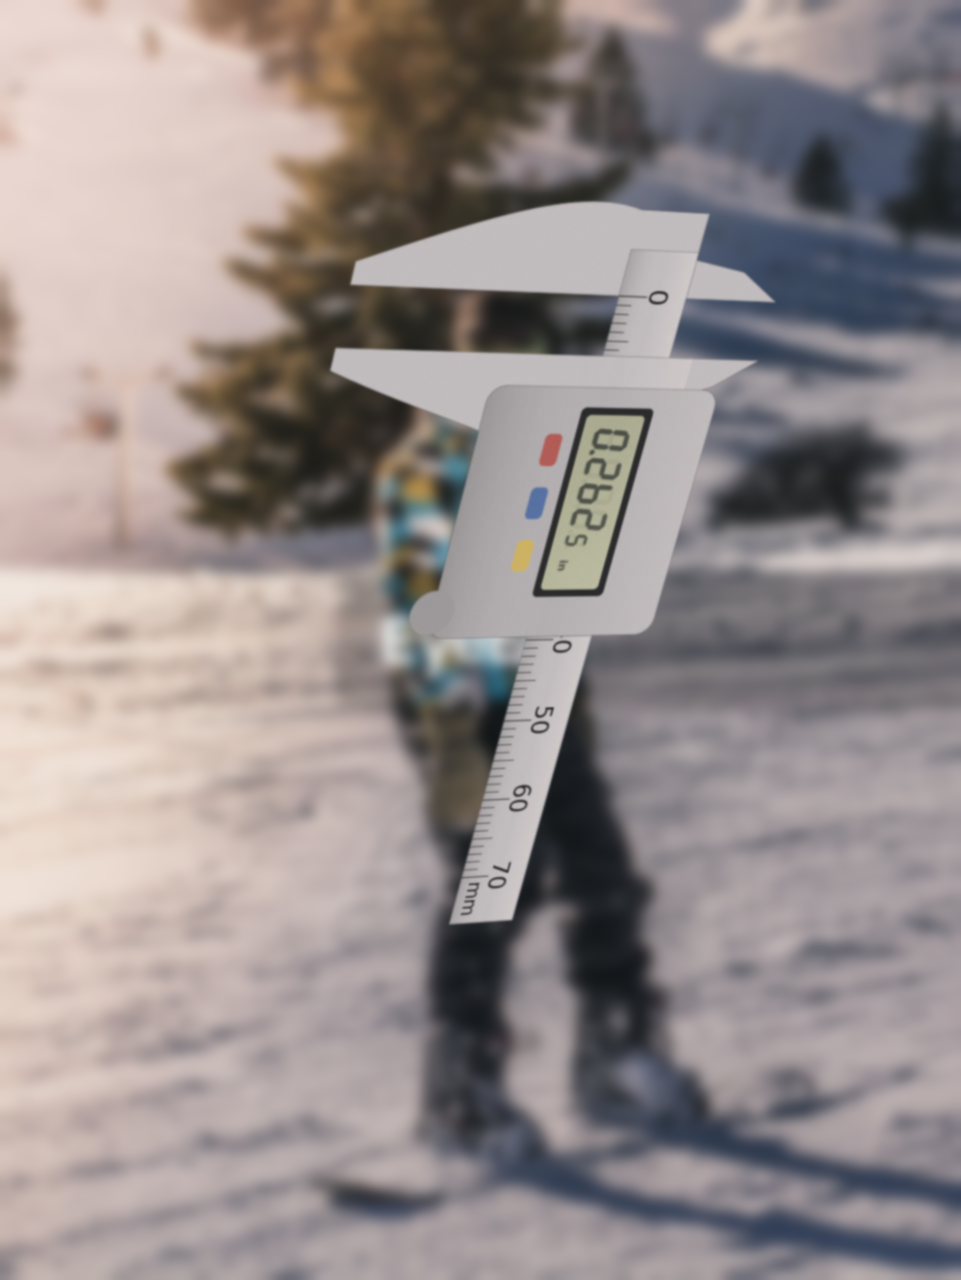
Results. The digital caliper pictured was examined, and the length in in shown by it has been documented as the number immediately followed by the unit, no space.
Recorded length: 0.2625in
